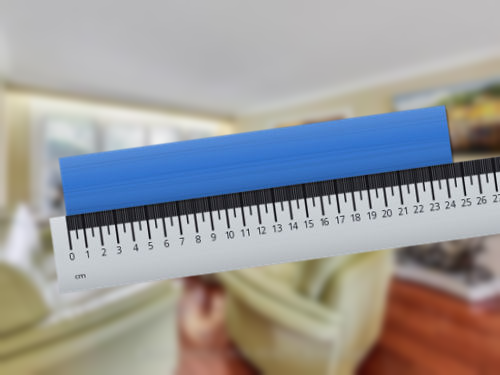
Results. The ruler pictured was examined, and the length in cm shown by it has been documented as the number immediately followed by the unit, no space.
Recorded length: 24.5cm
